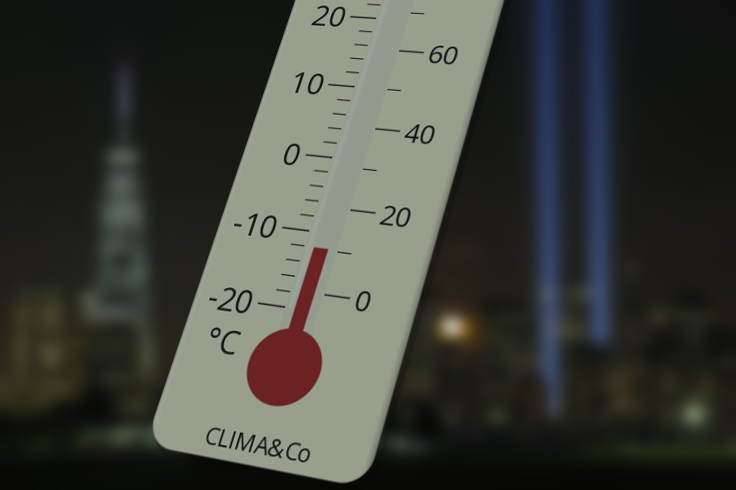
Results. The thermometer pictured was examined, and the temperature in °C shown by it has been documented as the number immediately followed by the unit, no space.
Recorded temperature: -12°C
